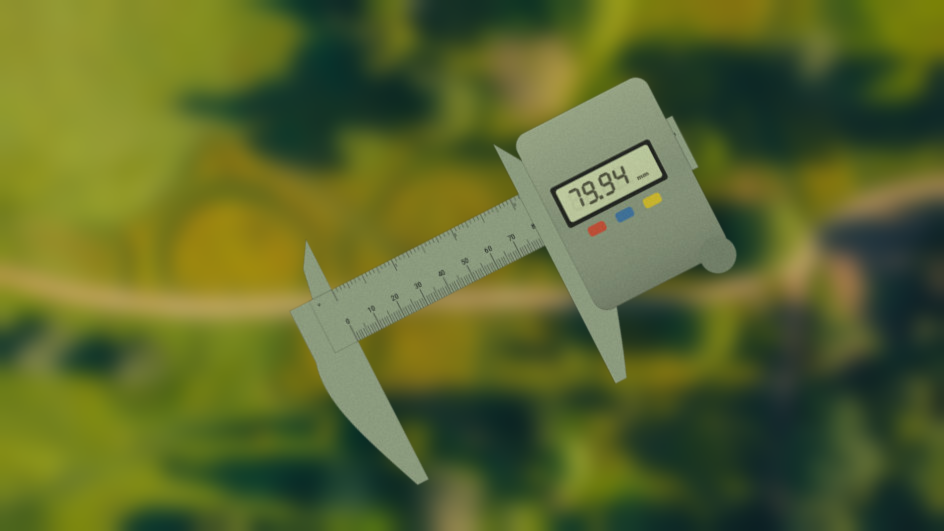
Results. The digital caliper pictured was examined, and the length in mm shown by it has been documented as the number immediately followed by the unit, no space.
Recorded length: 79.94mm
